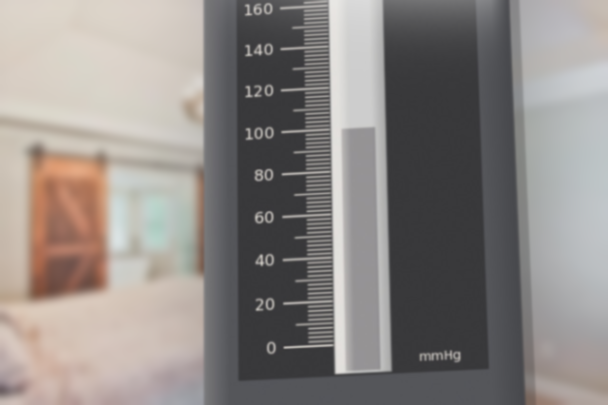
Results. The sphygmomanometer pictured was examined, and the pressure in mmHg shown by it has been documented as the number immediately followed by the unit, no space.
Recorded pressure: 100mmHg
